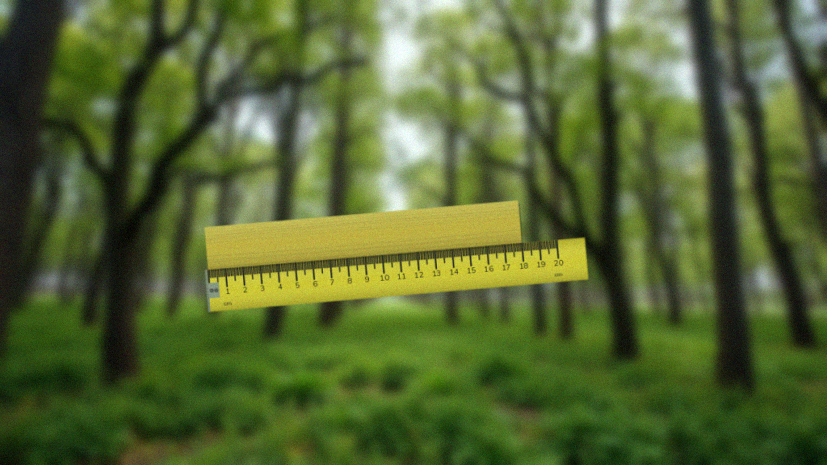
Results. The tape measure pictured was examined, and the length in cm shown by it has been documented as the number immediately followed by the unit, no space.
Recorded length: 18cm
